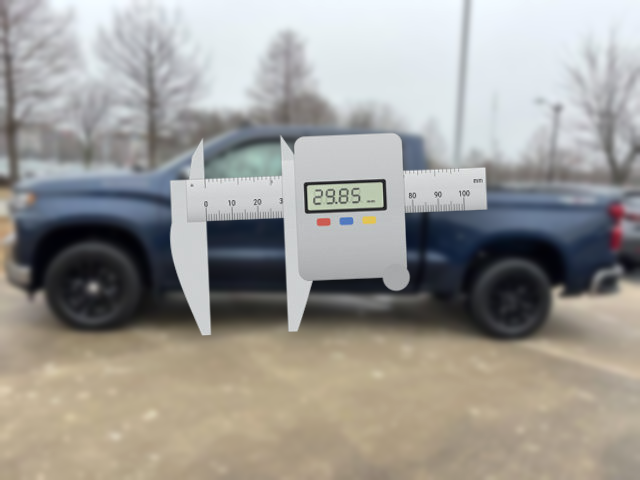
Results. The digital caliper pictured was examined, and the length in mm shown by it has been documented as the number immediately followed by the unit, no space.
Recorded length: 29.85mm
